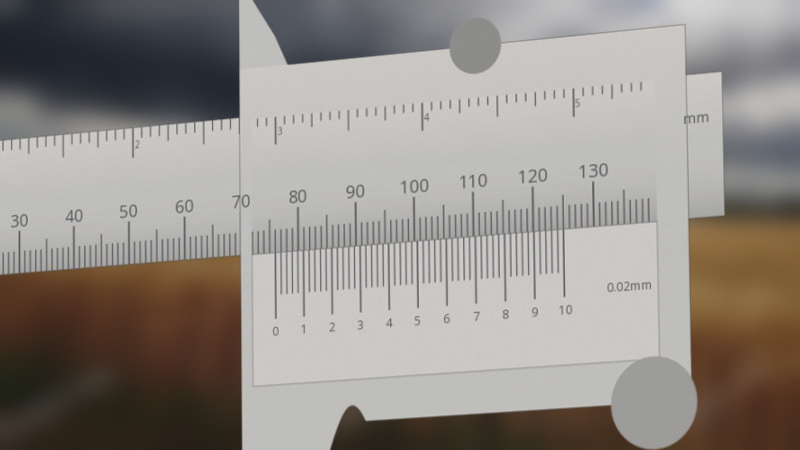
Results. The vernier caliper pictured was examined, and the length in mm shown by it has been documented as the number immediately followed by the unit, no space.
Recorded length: 76.0mm
